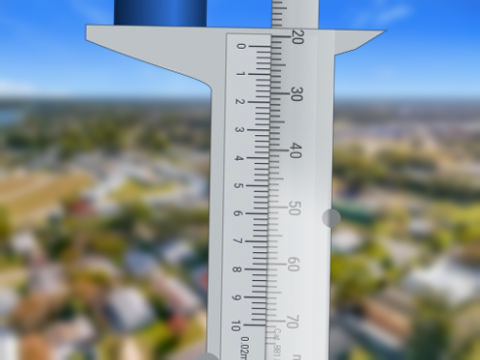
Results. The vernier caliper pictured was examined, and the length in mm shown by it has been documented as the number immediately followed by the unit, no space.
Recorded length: 21.8mm
